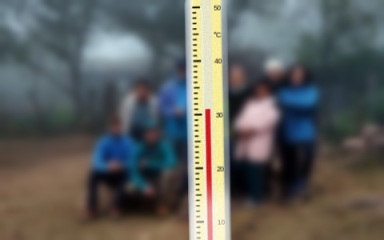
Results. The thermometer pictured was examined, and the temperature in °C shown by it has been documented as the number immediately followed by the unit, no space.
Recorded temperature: 31°C
